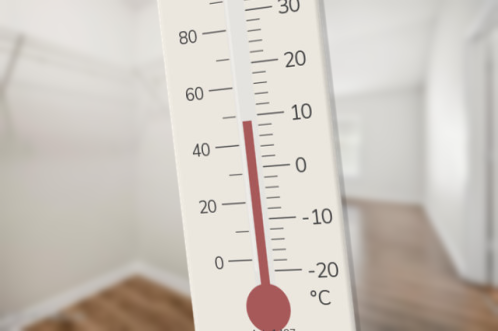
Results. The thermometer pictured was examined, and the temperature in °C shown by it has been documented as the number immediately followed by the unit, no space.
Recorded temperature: 9°C
